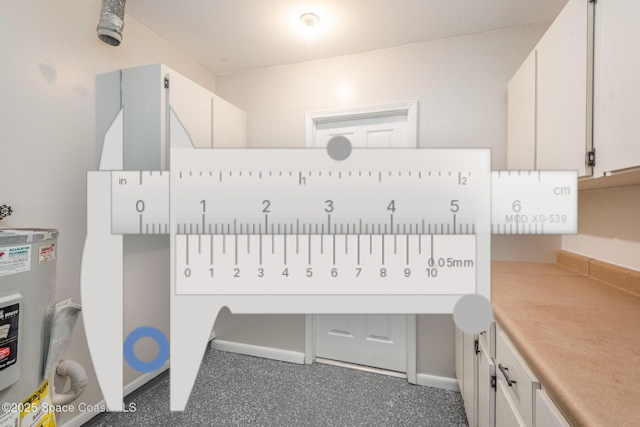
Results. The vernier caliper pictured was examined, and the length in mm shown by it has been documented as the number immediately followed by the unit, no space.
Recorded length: 7.4mm
